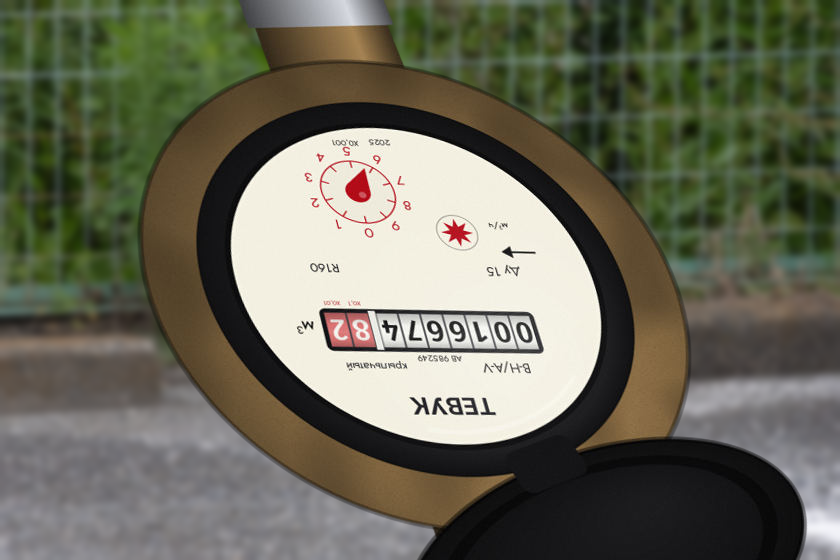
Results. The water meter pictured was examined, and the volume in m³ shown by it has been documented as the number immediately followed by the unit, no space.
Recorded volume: 16674.825m³
